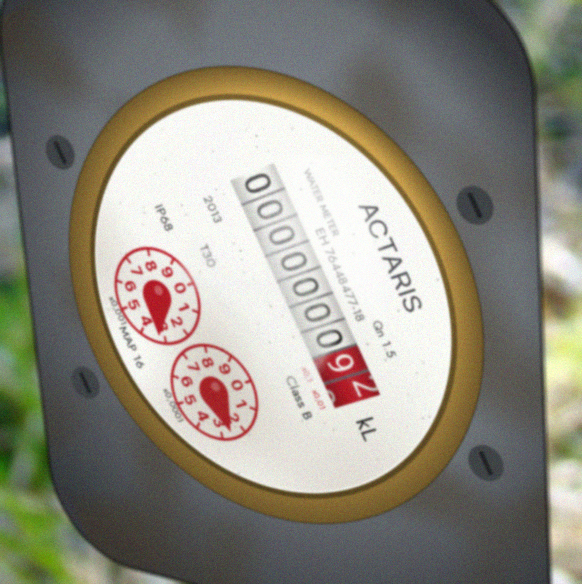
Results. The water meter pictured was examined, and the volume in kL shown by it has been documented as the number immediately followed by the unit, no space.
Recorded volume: 0.9232kL
